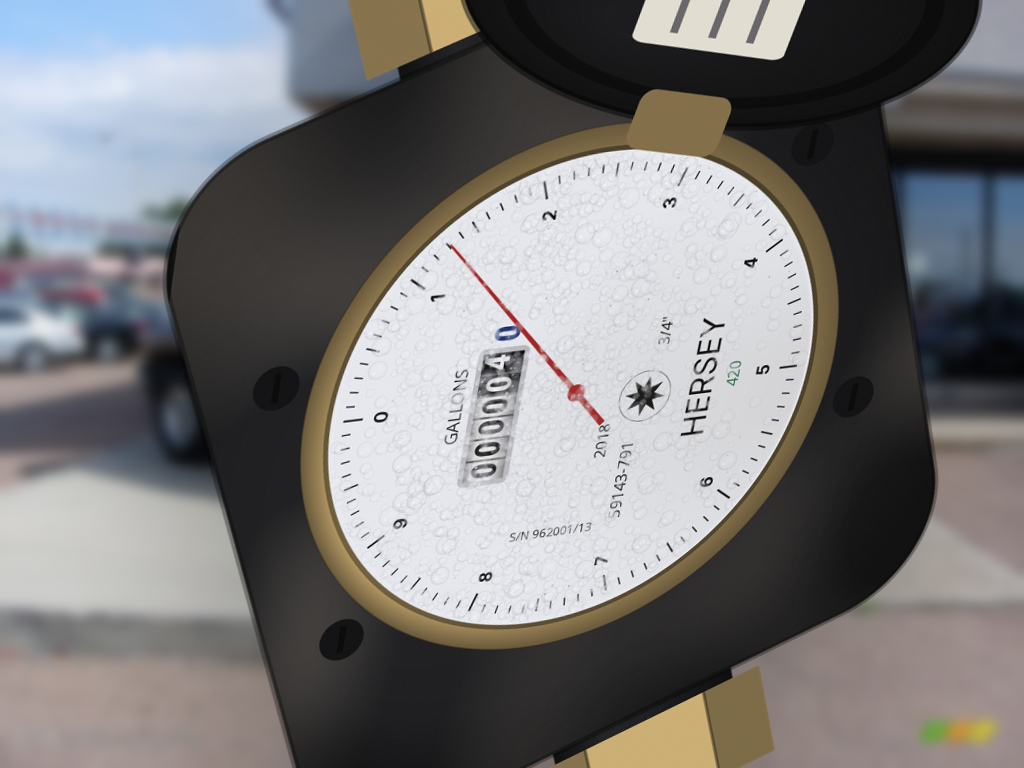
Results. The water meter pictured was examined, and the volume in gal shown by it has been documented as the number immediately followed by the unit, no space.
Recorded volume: 41.3gal
